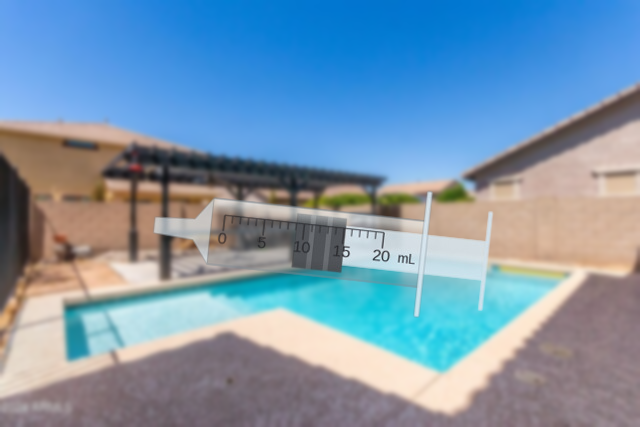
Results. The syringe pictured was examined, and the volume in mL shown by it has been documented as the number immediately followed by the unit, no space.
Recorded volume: 9mL
